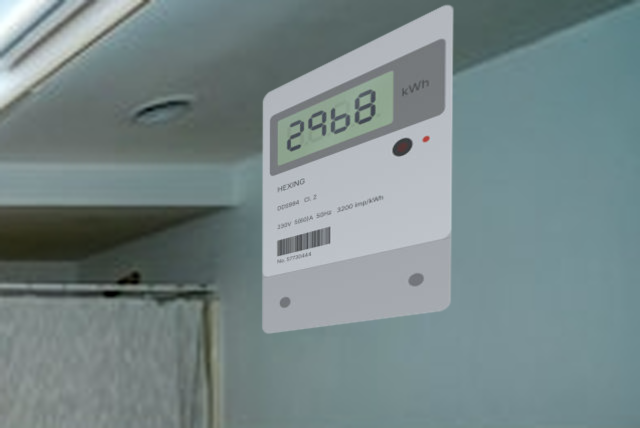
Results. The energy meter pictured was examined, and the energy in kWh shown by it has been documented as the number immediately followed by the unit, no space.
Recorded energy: 2968kWh
